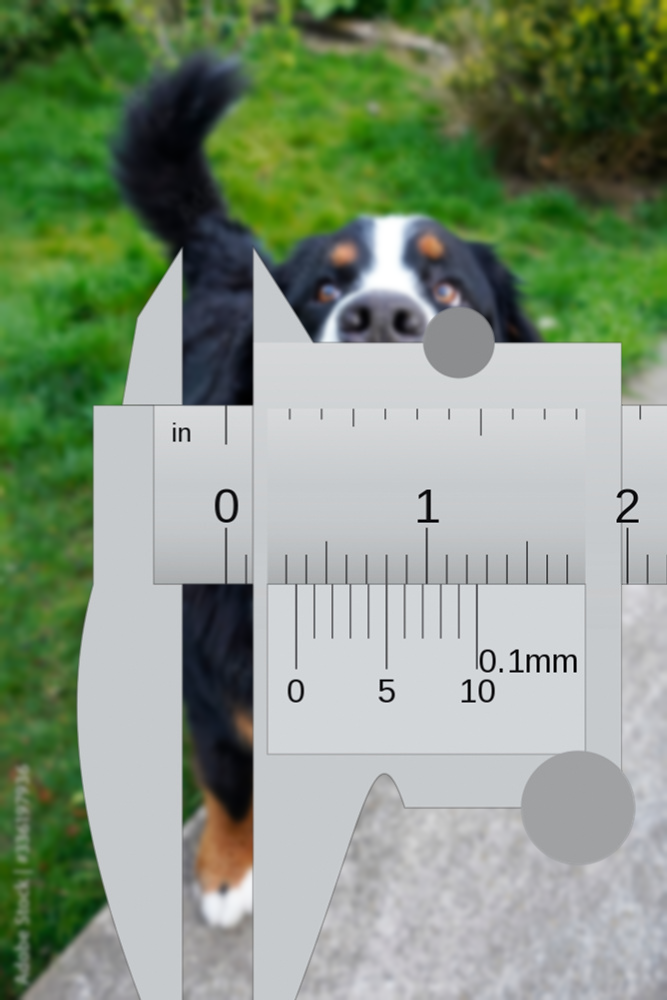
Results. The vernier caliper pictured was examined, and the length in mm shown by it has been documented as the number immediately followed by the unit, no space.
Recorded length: 3.5mm
